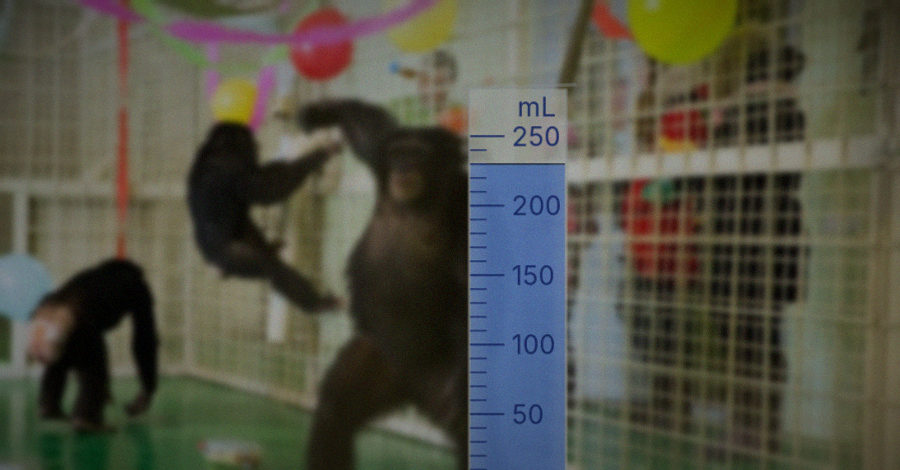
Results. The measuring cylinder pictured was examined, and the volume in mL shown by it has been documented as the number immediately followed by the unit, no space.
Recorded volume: 230mL
